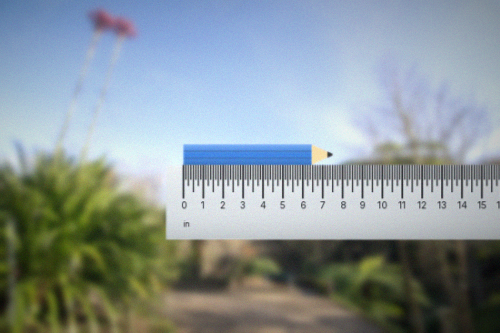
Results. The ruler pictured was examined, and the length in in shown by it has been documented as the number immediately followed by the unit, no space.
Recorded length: 7.5in
